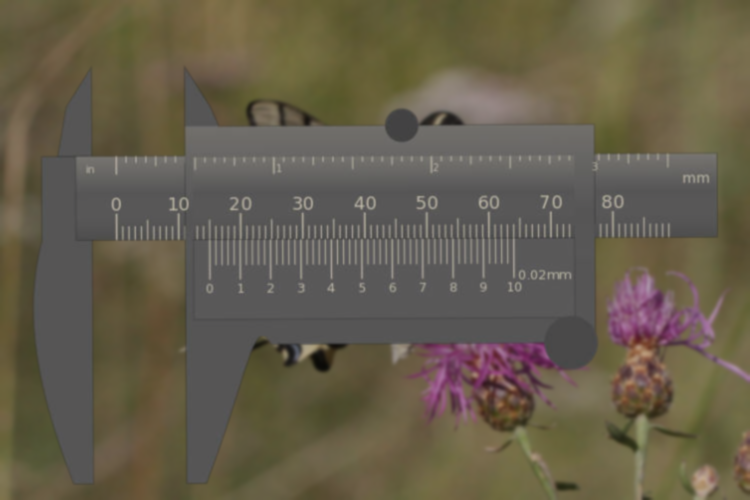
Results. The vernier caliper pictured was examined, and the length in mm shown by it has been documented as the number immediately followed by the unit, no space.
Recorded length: 15.0mm
